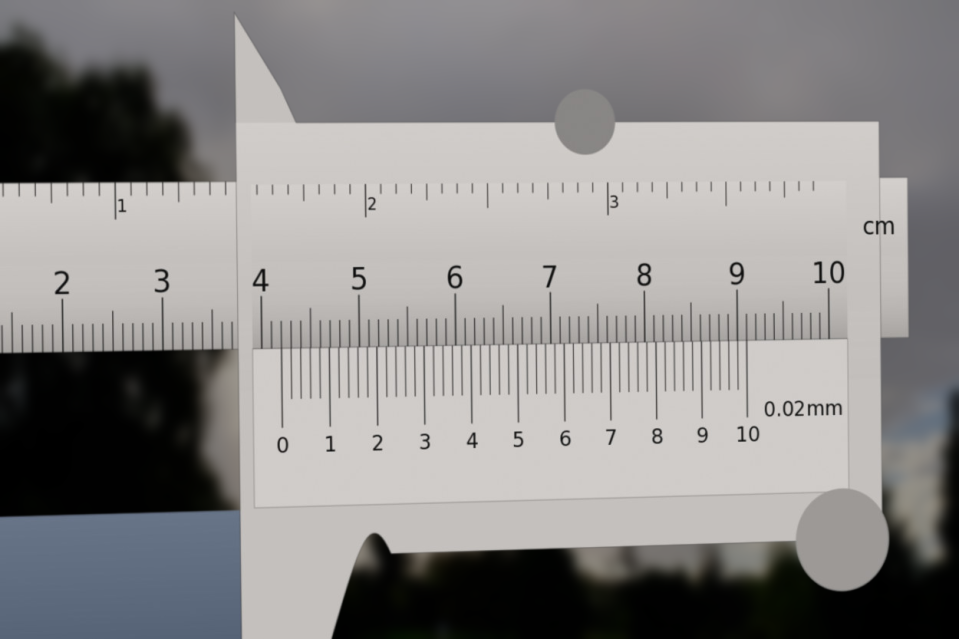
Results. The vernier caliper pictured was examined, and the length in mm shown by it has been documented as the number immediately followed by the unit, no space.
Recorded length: 42.0mm
